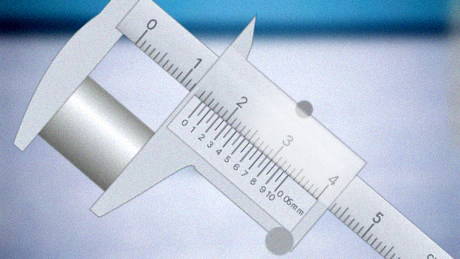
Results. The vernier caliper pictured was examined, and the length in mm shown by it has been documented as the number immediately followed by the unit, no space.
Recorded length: 14.8mm
